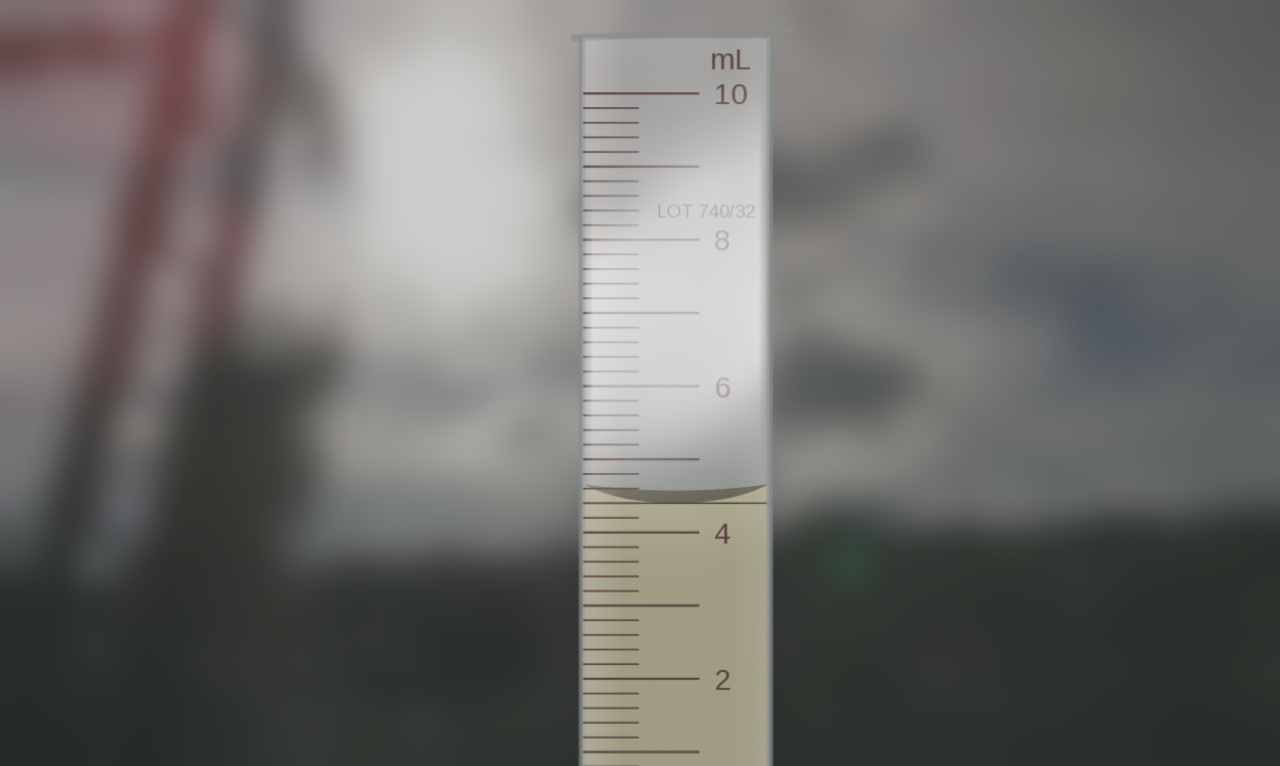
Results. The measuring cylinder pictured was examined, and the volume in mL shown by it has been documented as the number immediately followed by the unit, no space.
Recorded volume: 4.4mL
